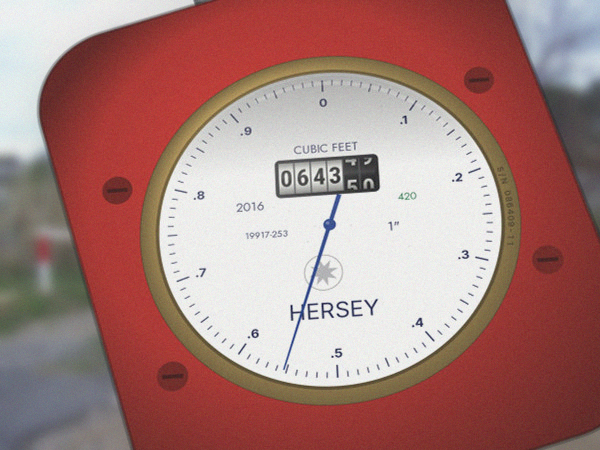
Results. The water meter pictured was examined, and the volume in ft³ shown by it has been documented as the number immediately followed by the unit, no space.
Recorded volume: 64349.55ft³
